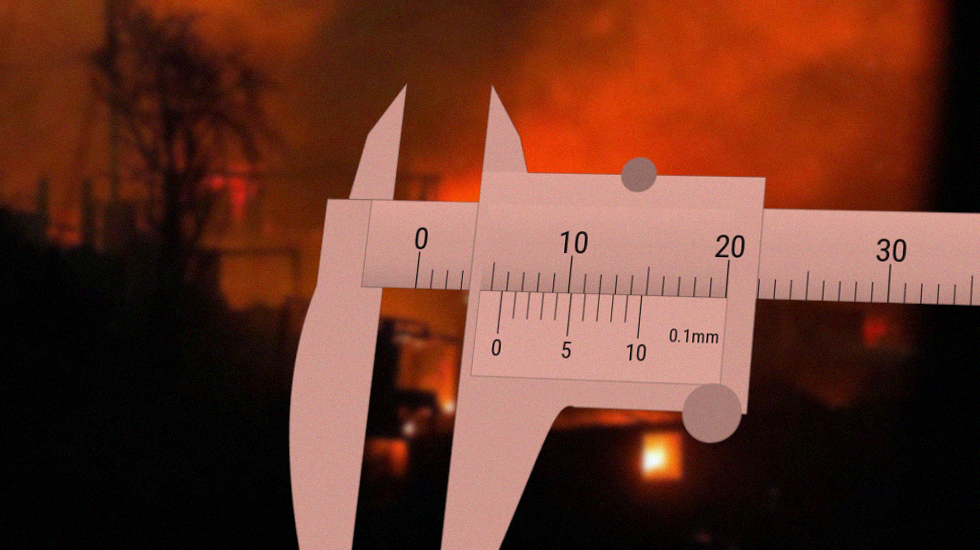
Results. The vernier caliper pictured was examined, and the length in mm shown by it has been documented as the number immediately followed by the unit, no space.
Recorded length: 5.7mm
